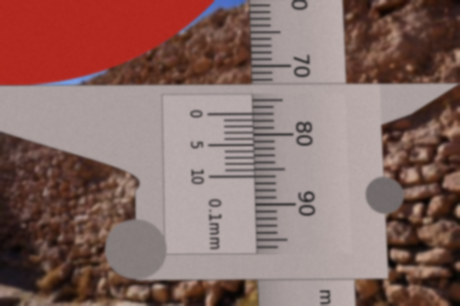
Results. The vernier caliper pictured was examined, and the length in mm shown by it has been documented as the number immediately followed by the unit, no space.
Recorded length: 77.0mm
